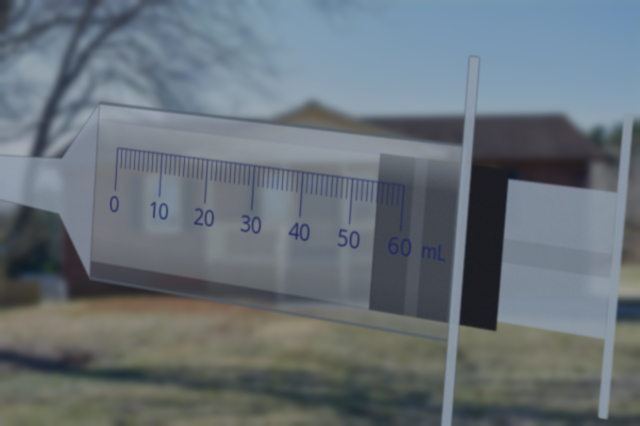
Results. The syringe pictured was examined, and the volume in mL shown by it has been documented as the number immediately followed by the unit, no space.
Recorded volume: 55mL
